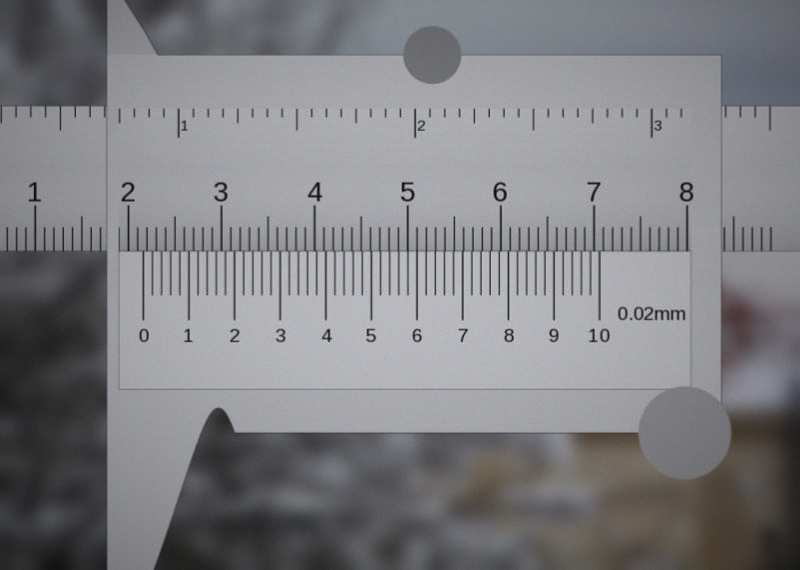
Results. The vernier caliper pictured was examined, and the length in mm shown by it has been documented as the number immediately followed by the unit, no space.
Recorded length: 21.6mm
